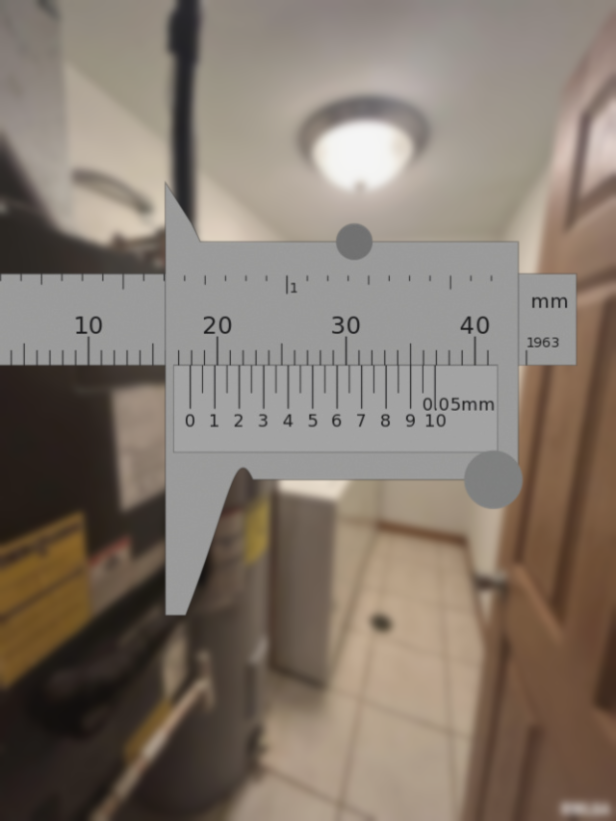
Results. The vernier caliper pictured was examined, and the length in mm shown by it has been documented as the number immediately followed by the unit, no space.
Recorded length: 17.9mm
